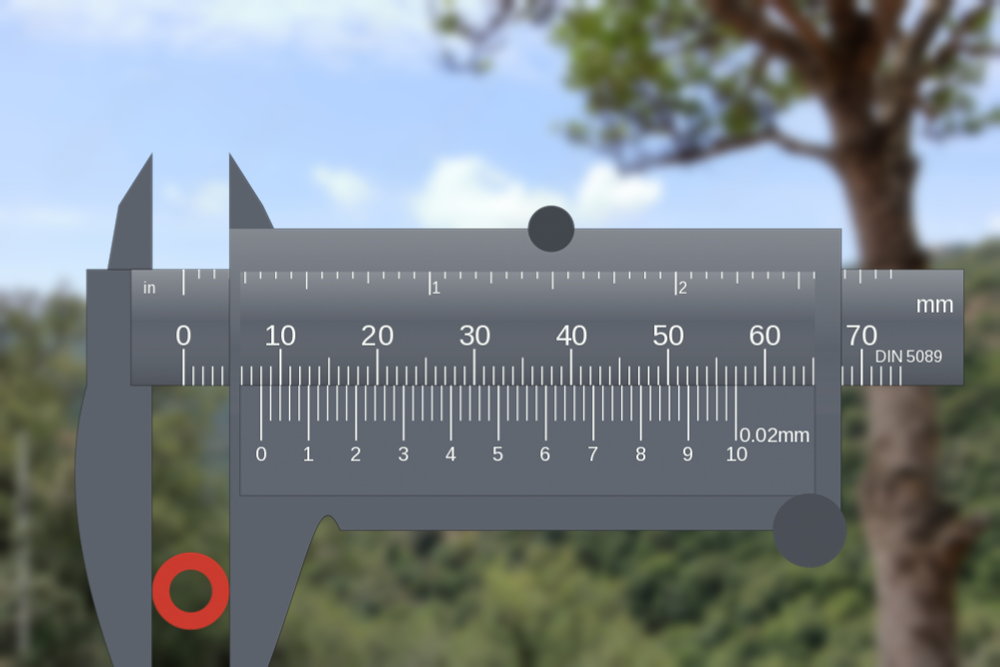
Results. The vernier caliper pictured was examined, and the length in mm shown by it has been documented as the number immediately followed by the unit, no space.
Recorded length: 8.0mm
